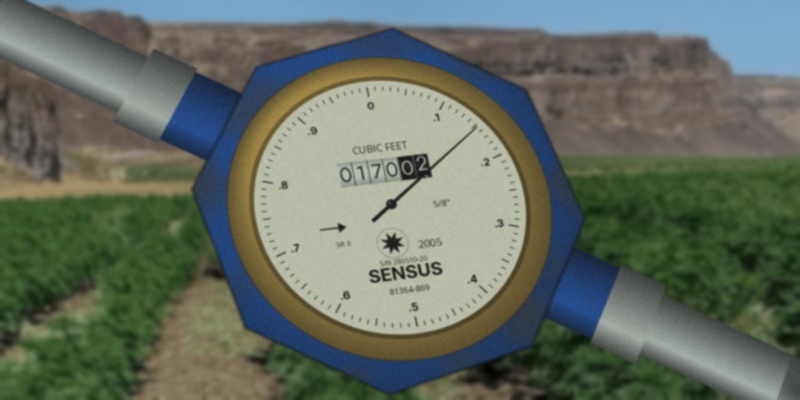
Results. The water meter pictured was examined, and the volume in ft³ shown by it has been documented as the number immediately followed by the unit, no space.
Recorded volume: 17002.15ft³
